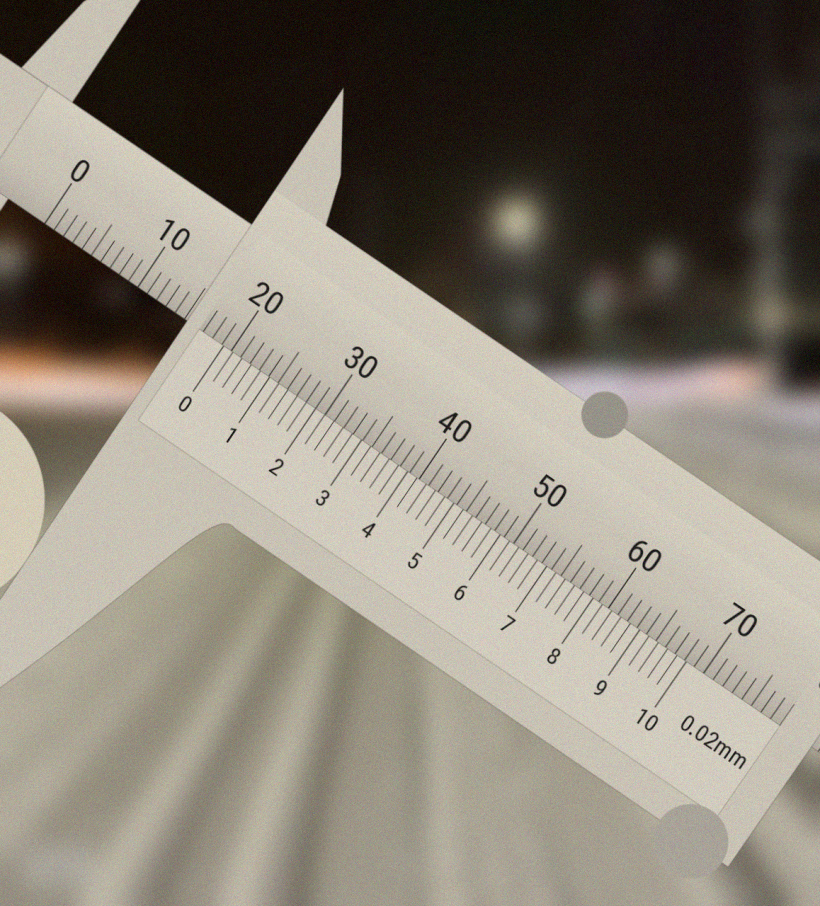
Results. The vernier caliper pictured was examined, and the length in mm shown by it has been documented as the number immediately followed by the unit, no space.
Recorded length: 19.2mm
